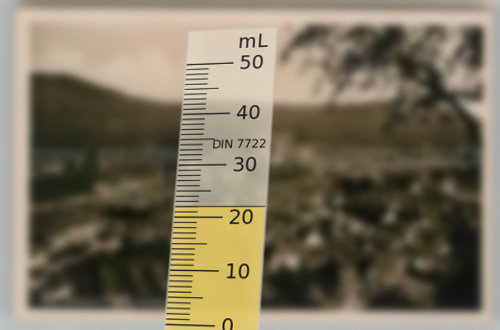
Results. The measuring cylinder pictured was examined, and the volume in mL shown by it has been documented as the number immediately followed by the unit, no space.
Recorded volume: 22mL
